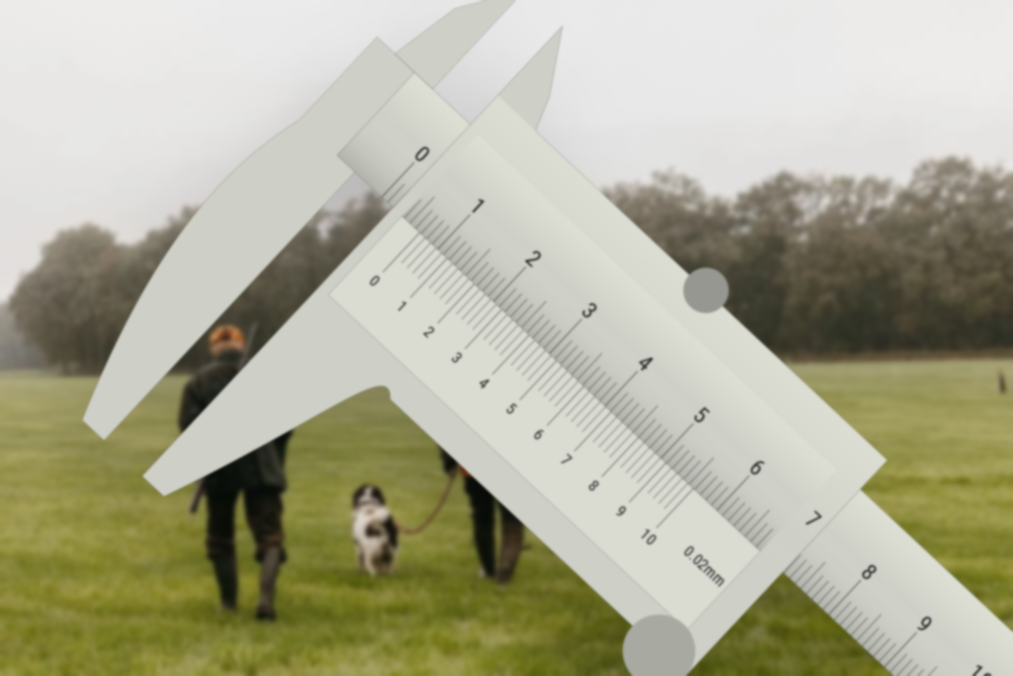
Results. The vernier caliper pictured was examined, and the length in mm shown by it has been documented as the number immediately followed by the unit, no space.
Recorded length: 6.8mm
